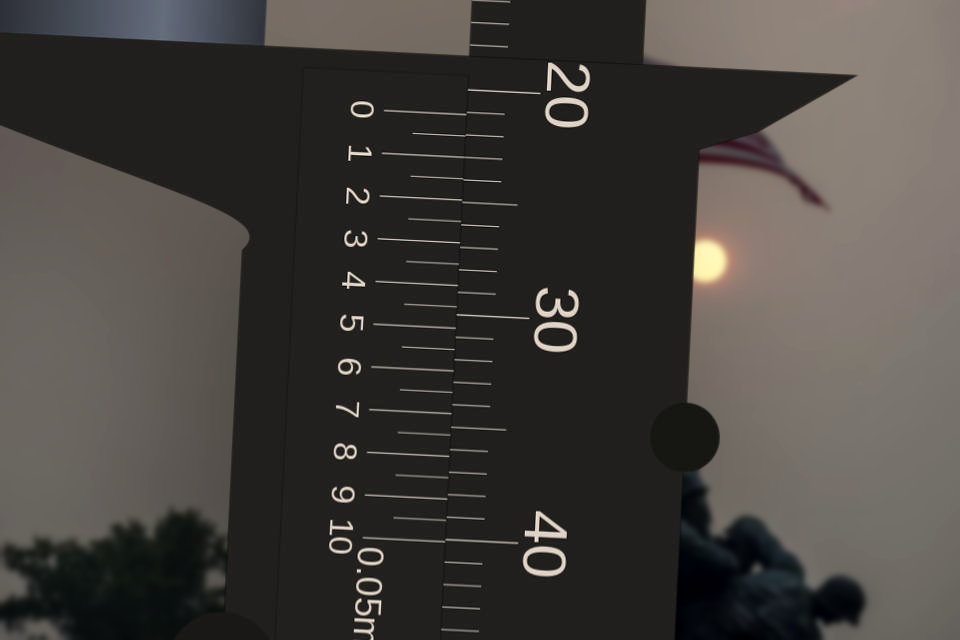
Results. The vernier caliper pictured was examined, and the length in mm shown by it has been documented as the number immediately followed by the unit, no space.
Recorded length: 21.1mm
